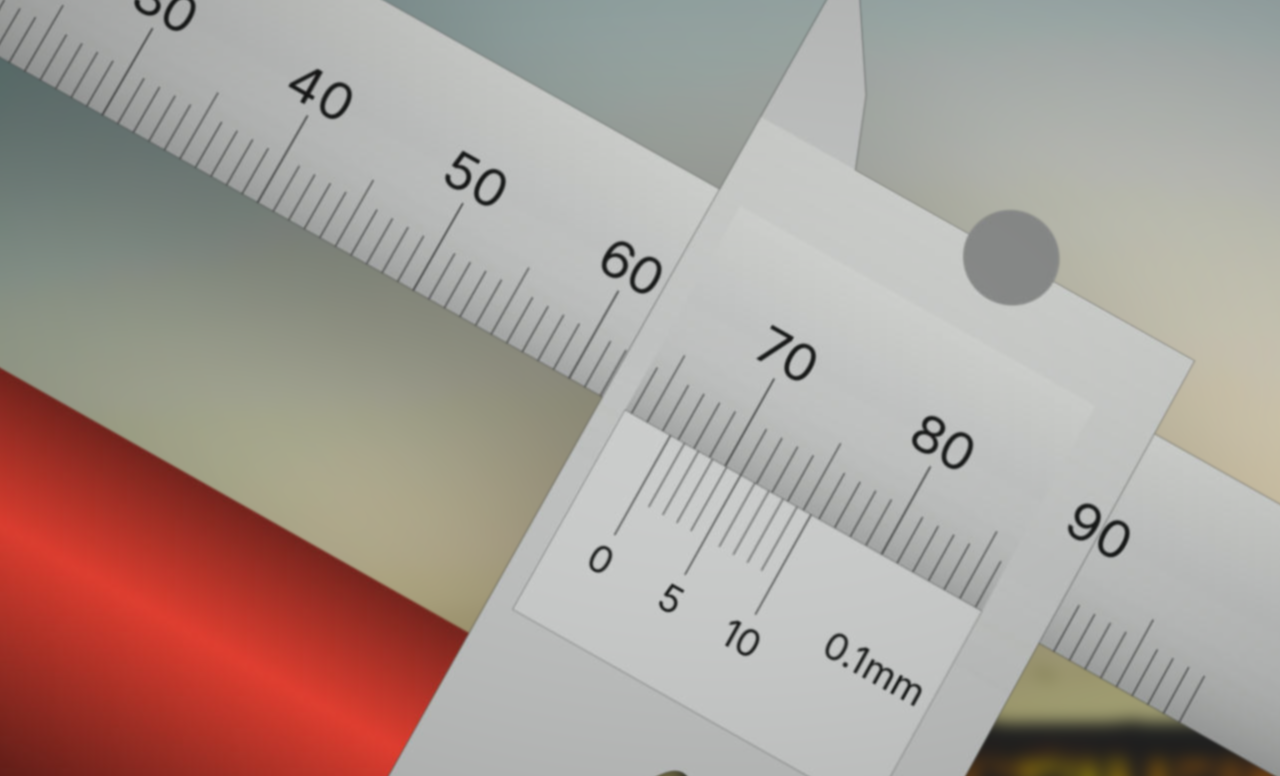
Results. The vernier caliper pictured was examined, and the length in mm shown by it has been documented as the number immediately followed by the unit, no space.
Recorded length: 66.5mm
